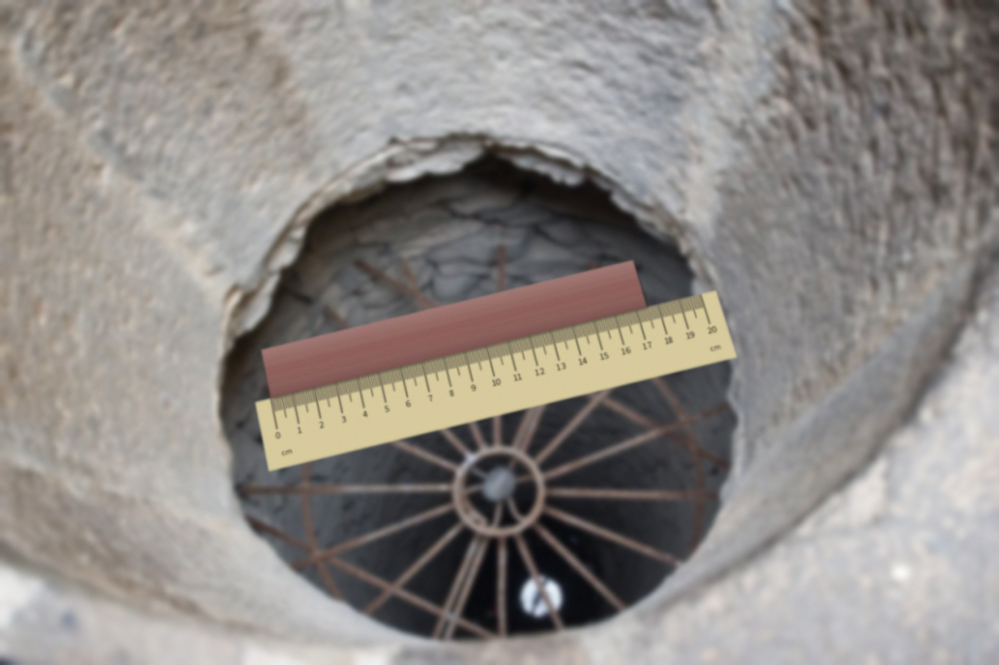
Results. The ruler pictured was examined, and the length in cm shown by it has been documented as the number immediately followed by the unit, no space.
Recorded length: 17.5cm
